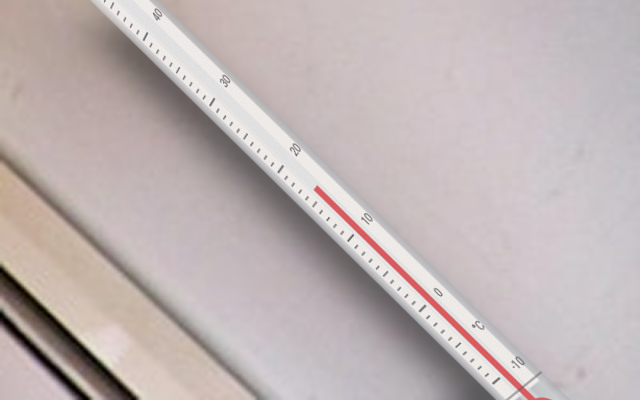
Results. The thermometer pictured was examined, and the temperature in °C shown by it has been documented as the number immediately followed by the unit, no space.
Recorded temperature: 16°C
